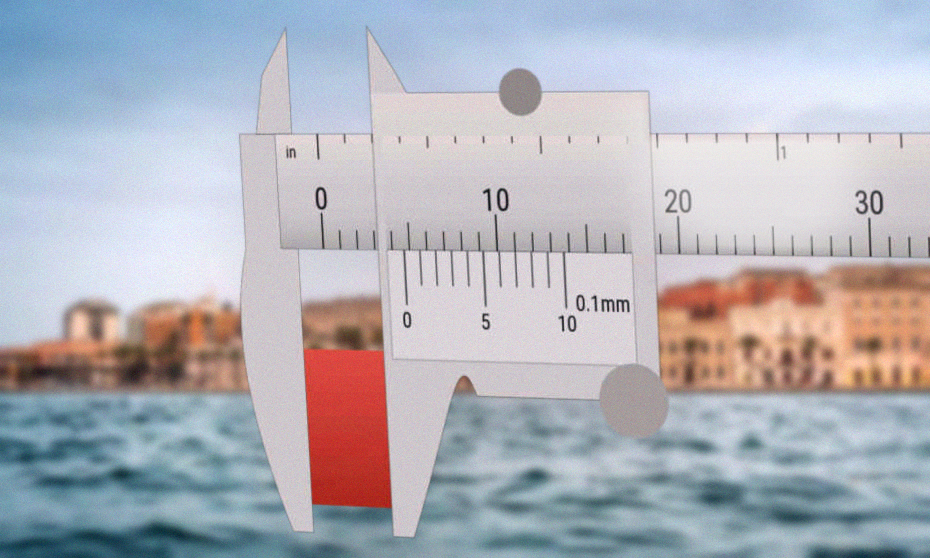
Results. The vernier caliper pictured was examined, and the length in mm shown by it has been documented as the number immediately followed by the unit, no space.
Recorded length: 4.7mm
